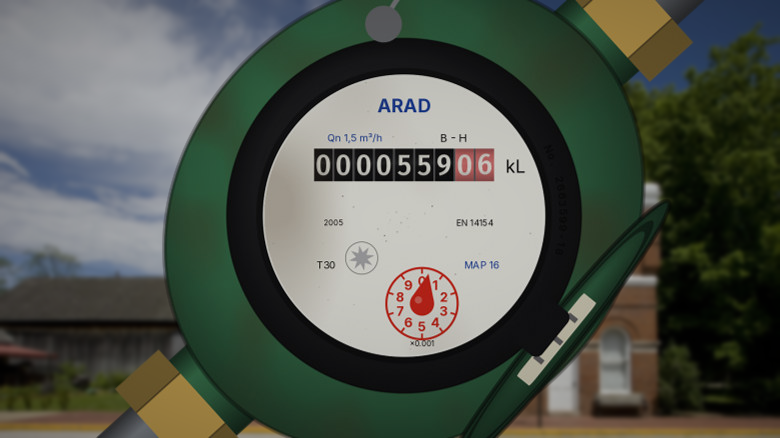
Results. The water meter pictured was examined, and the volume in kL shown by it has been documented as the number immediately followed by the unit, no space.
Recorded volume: 559.060kL
